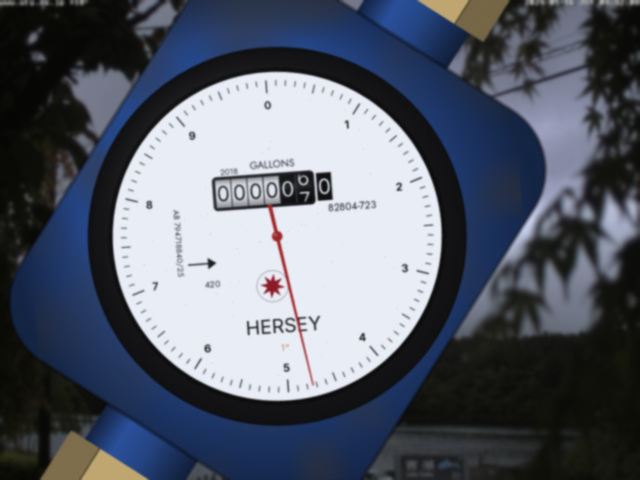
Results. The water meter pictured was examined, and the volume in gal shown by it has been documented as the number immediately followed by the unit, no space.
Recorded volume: 64.7gal
